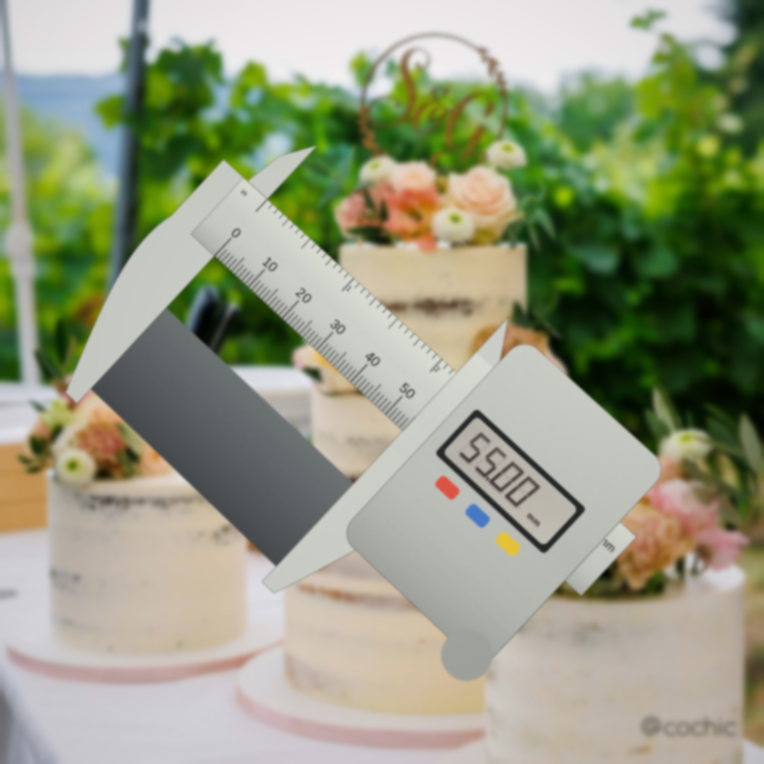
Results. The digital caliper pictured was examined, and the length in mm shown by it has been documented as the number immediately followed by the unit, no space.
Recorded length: 55.00mm
